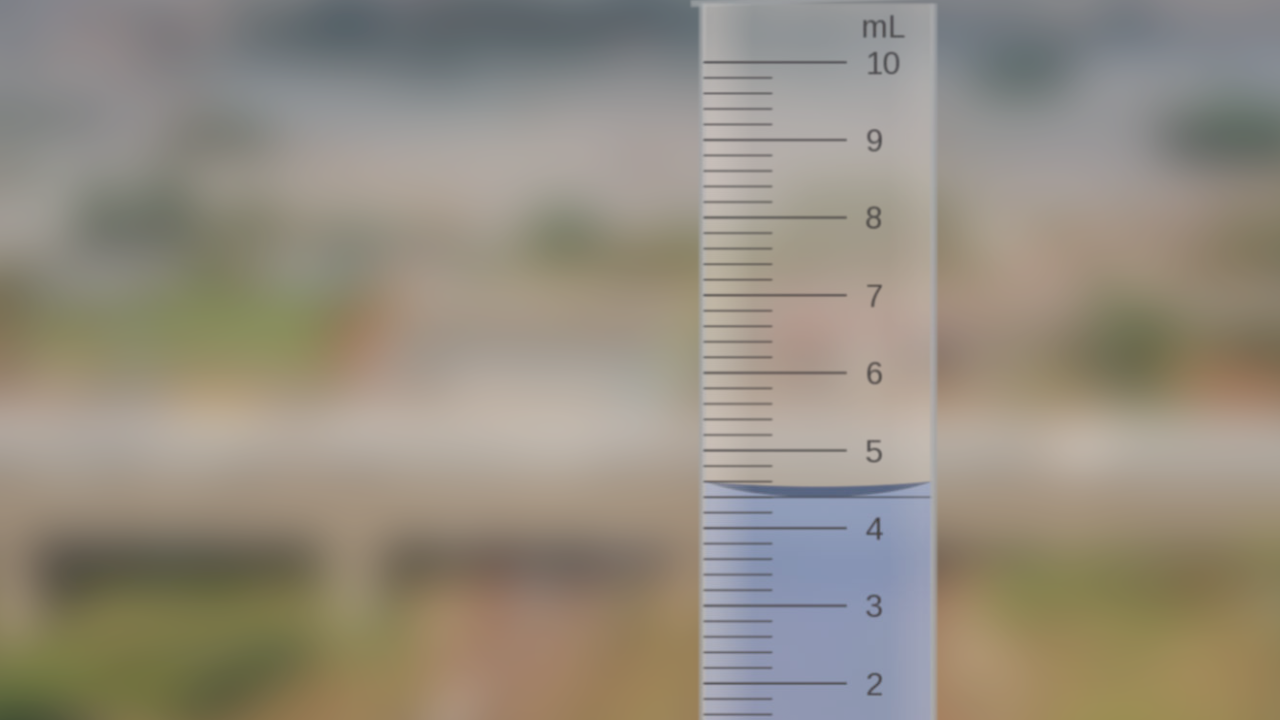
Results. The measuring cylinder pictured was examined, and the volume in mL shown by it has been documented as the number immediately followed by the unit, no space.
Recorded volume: 4.4mL
